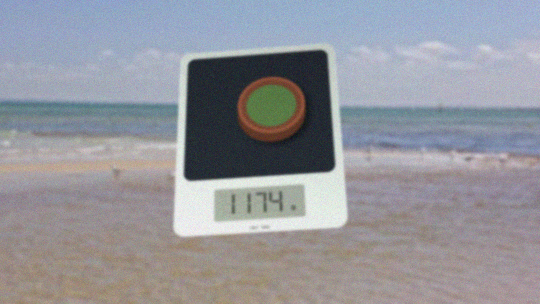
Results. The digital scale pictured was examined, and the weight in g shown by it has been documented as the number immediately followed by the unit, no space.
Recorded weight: 1174g
